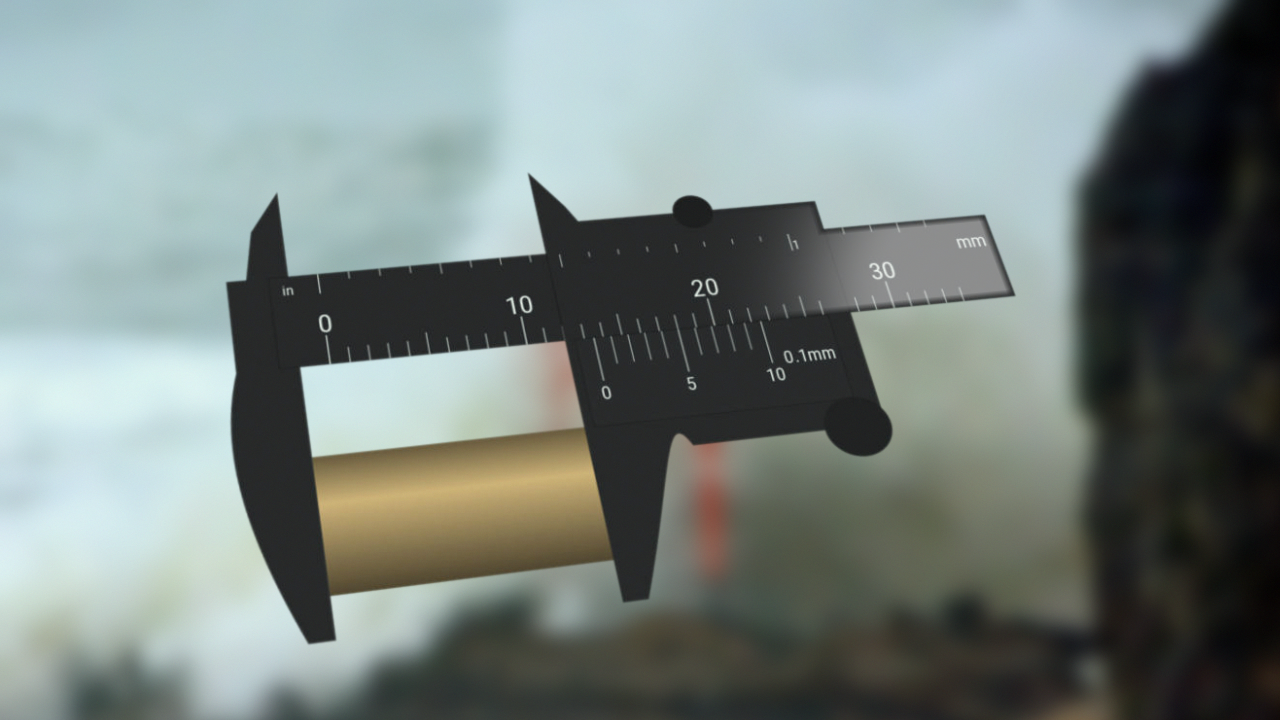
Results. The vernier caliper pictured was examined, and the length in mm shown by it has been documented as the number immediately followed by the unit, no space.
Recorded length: 13.5mm
